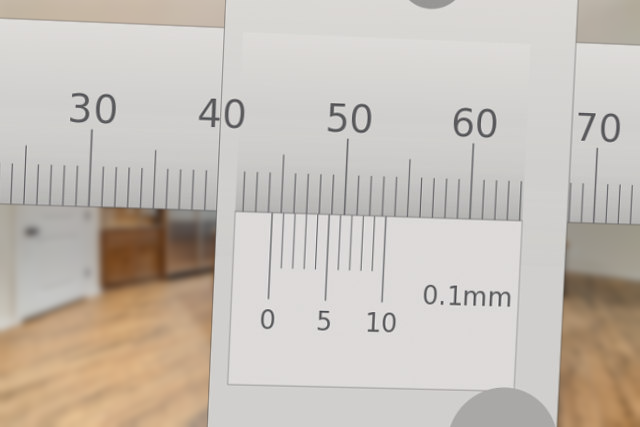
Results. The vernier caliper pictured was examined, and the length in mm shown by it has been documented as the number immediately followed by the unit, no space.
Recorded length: 44.3mm
